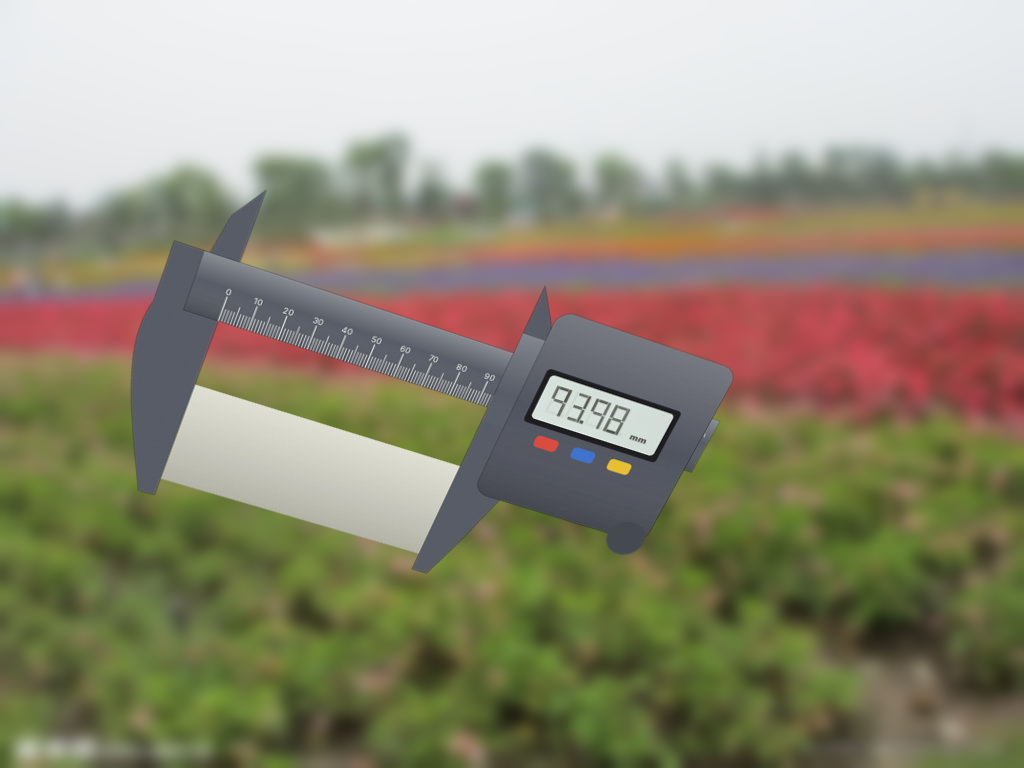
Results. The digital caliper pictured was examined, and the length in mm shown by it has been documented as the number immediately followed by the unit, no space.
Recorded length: 93.98mm
